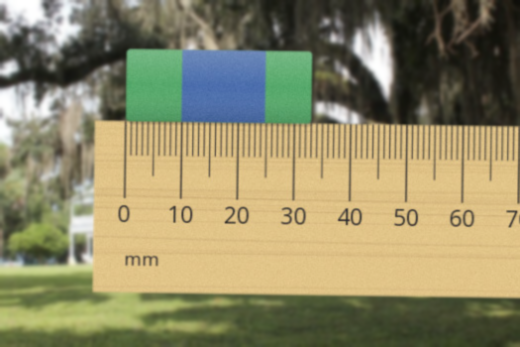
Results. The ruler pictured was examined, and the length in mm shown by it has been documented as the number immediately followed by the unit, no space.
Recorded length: 33mm
